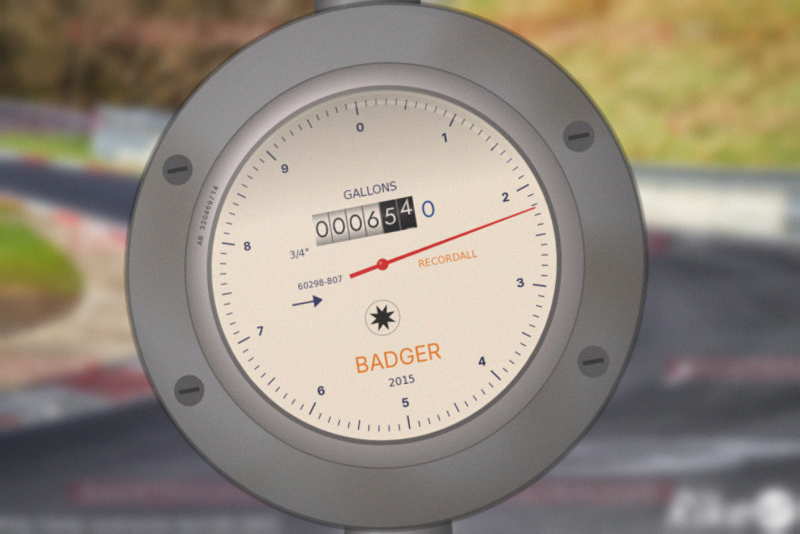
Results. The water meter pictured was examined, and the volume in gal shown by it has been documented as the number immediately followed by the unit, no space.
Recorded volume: 6542.2gal
